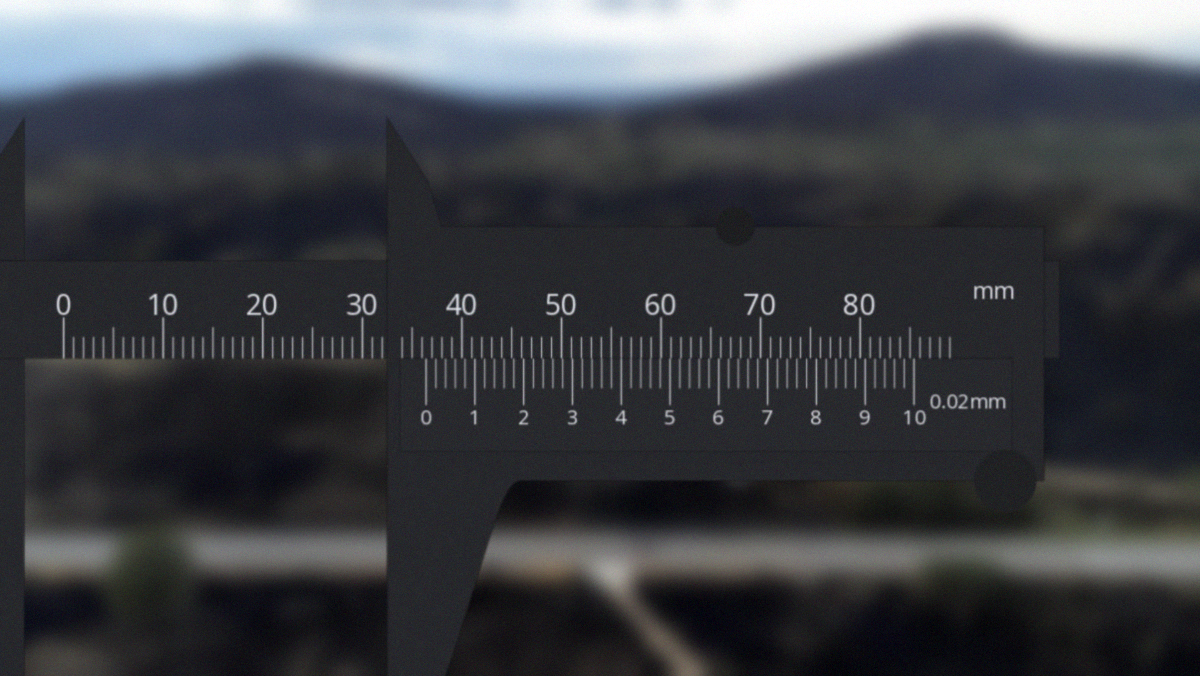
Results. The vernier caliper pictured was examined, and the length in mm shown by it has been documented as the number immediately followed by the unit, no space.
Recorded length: 36.4mm
